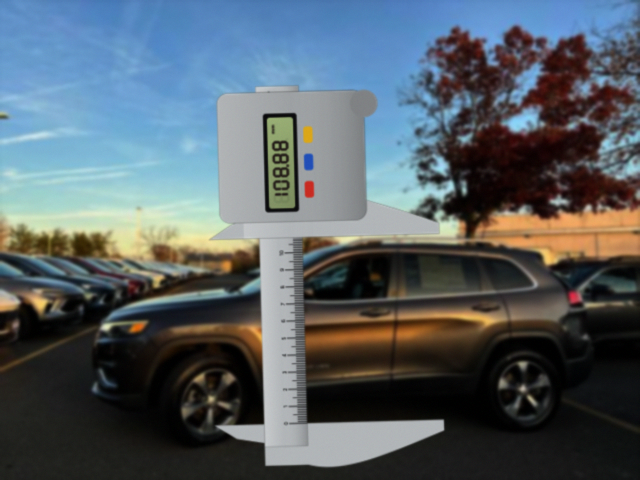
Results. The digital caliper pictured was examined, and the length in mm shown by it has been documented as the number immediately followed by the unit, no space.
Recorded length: 108.88mm
